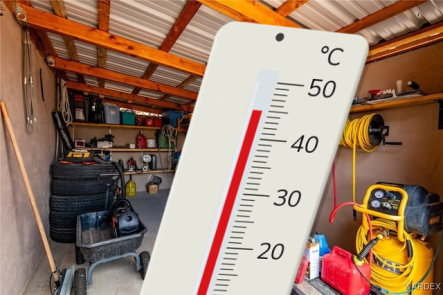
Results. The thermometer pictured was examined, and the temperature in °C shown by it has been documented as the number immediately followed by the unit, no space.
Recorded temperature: 45°C
